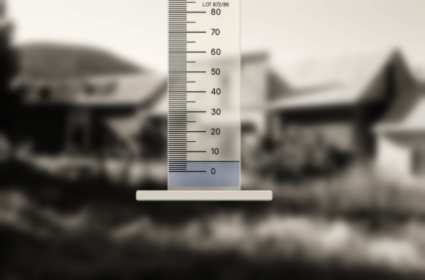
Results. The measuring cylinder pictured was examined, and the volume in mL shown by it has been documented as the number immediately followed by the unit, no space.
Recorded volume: 5mL
